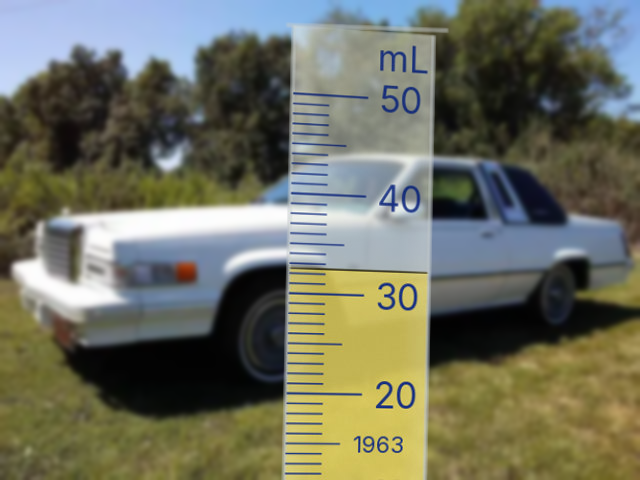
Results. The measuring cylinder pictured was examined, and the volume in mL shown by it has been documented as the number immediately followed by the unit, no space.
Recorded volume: 32.5mL
